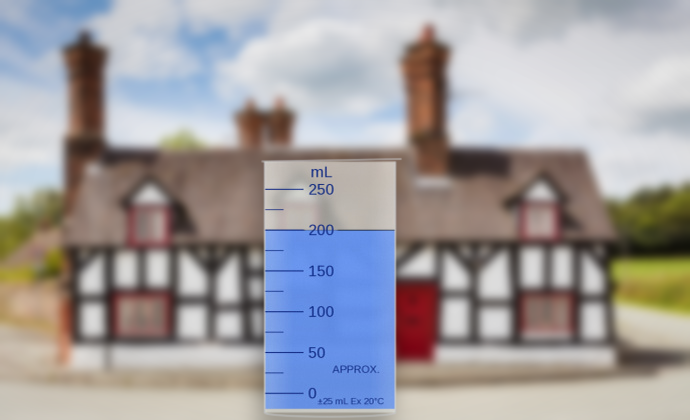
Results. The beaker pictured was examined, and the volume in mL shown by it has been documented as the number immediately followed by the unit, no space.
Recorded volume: 200mL
